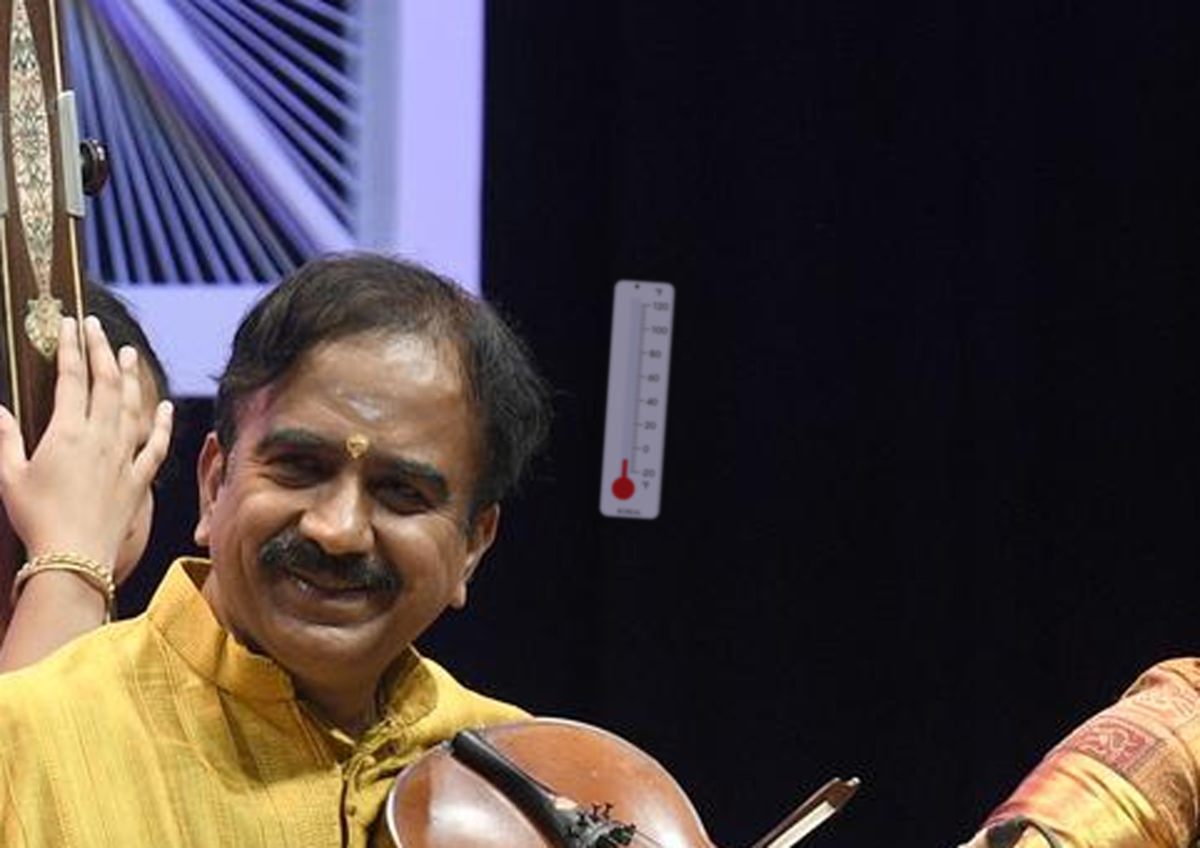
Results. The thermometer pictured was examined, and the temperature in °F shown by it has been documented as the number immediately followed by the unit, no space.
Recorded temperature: -10°F
